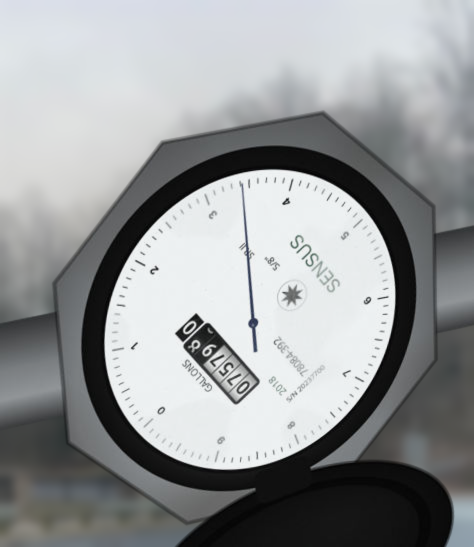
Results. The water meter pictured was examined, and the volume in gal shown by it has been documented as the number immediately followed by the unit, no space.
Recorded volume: 757983.4gal
